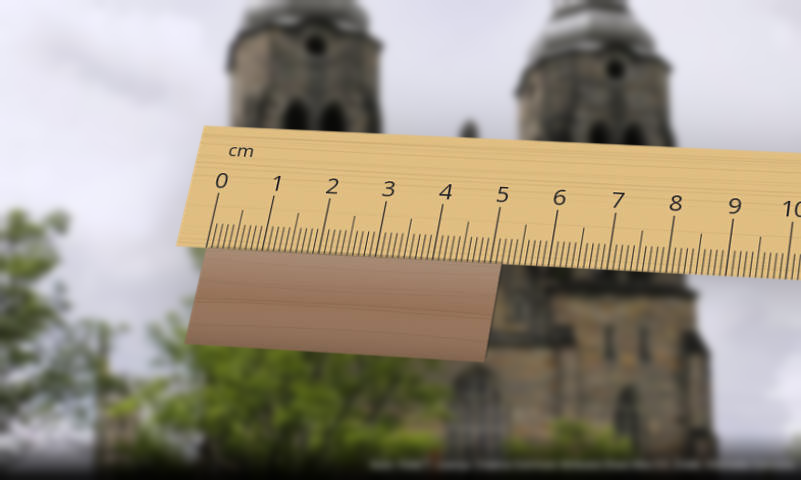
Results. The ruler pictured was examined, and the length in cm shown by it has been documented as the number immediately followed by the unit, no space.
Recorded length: 5.2cm
